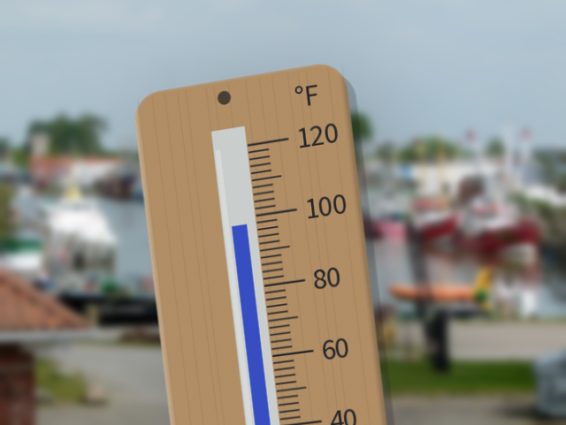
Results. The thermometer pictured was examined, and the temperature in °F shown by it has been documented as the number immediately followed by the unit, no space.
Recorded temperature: 98°F
